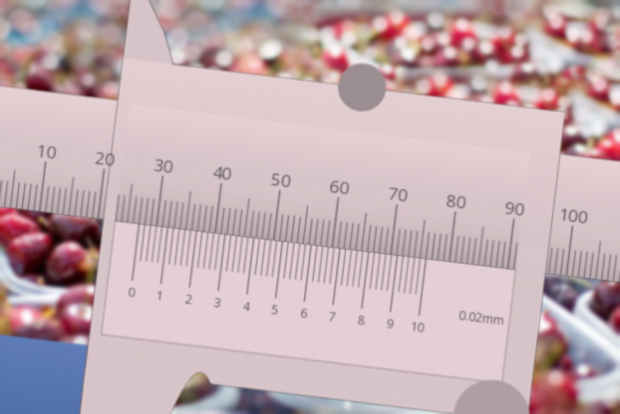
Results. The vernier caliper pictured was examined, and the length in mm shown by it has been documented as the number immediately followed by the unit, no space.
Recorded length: 27.0mm
